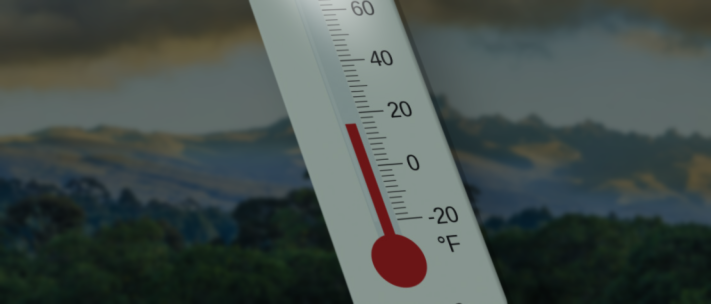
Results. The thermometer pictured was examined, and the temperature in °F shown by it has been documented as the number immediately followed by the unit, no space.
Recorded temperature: 16°F
